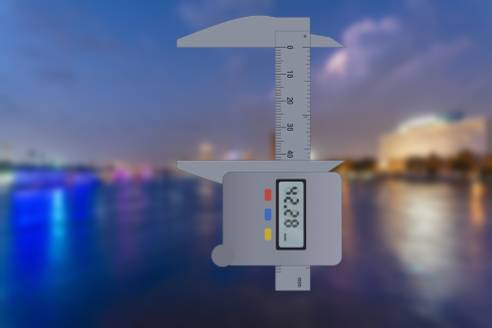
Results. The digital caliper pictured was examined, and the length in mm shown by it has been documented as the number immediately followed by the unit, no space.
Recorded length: 42.28mm
